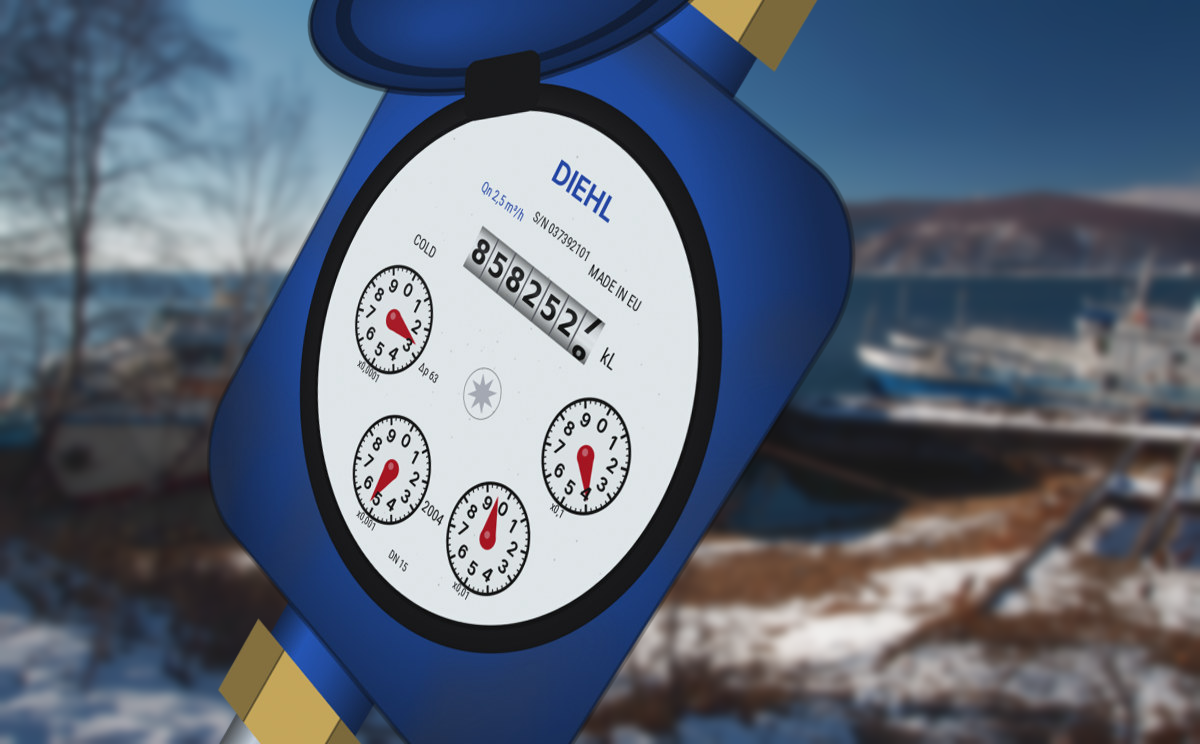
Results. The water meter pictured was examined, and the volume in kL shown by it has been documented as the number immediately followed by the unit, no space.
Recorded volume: 8582527.3952kL
